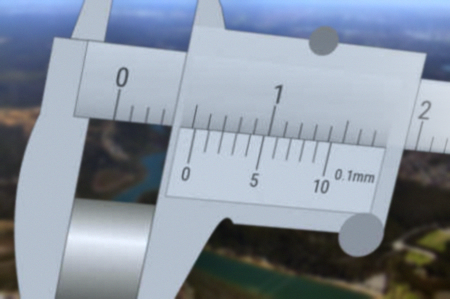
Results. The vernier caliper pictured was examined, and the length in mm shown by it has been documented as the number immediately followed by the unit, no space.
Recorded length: 5.2mm
